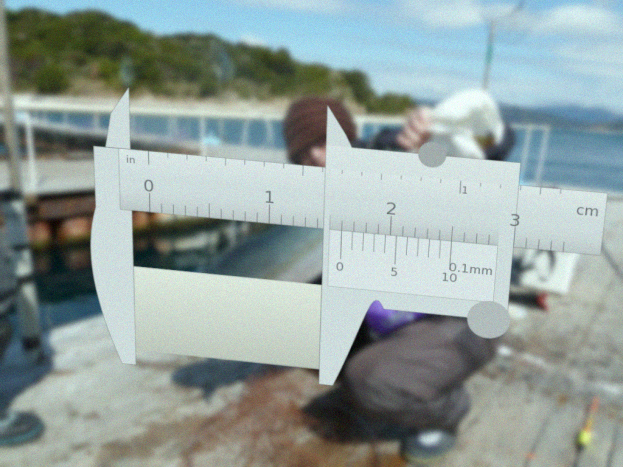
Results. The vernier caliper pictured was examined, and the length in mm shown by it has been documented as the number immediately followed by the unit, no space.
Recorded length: 16.0mm
